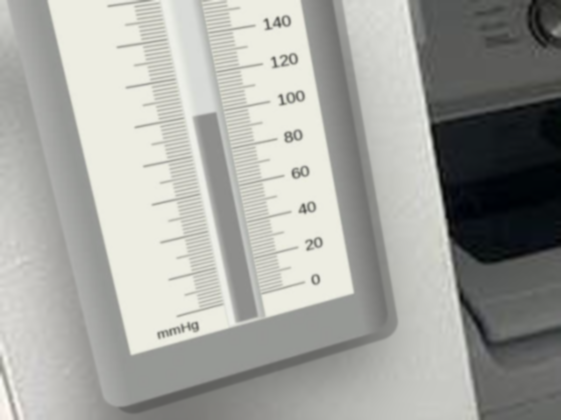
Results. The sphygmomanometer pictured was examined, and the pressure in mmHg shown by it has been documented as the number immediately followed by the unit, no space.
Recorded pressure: 100mmHg
